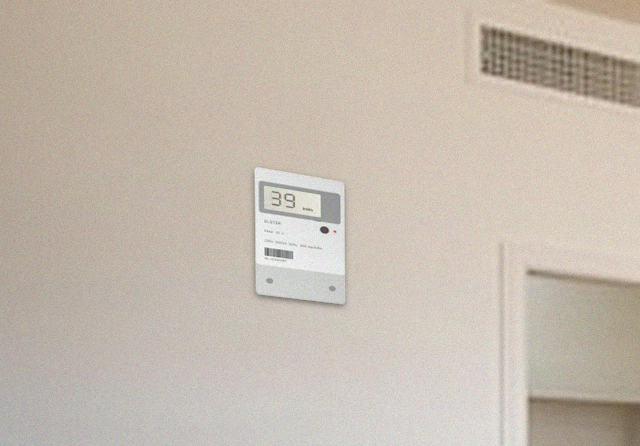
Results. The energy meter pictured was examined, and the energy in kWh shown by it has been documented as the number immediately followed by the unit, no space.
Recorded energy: 39kWh
